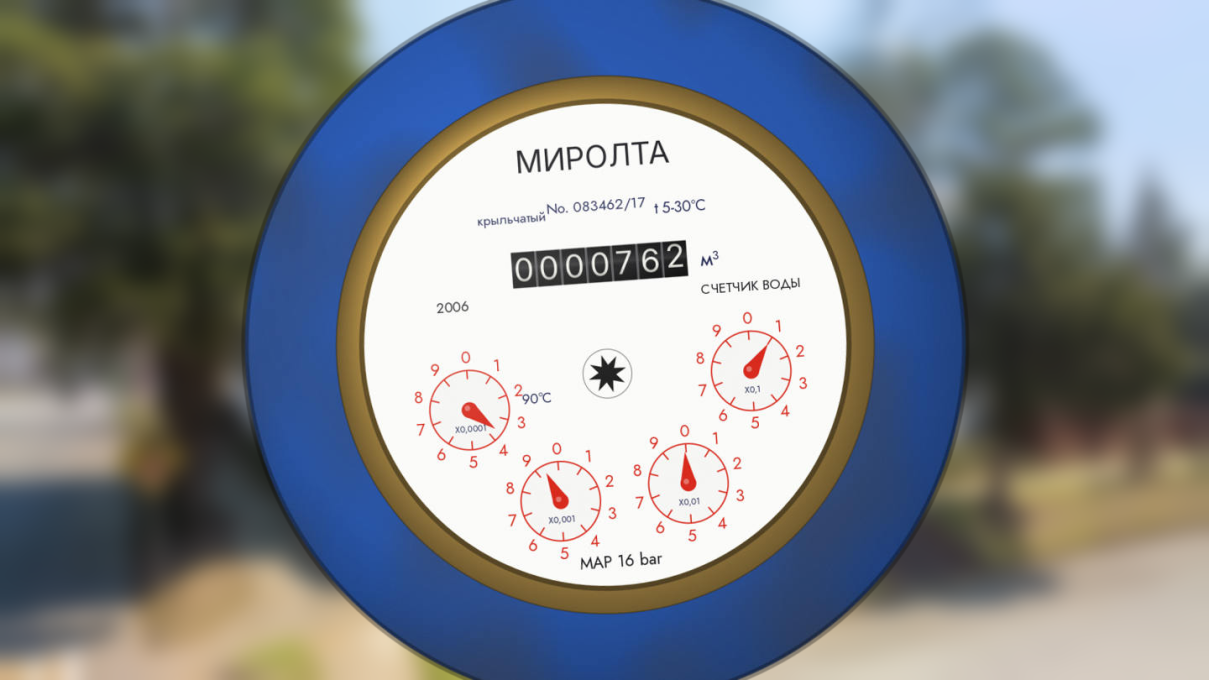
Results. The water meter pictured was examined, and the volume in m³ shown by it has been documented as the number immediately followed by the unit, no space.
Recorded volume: 762.0993m³
